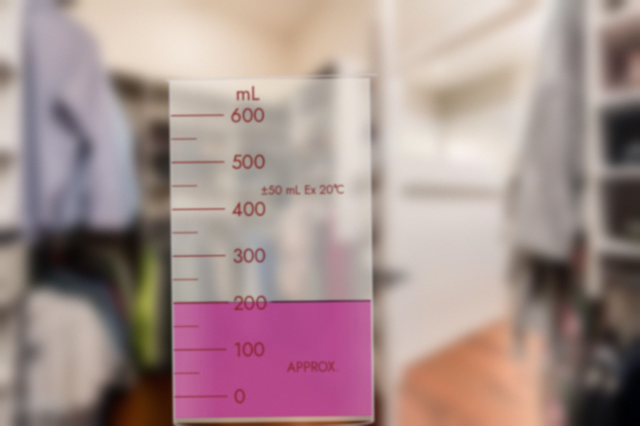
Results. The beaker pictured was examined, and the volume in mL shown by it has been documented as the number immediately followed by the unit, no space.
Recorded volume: 200mL
